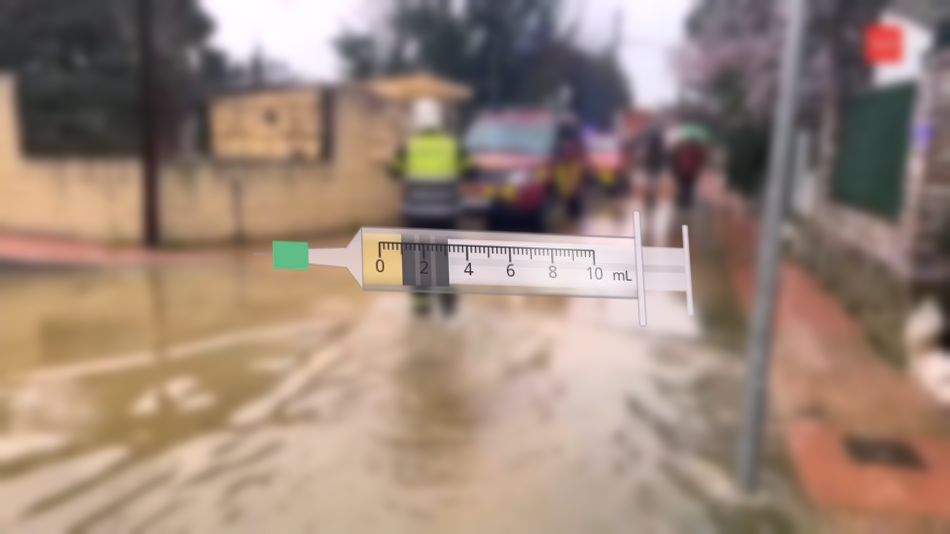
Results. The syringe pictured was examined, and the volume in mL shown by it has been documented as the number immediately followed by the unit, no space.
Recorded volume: 1mL
